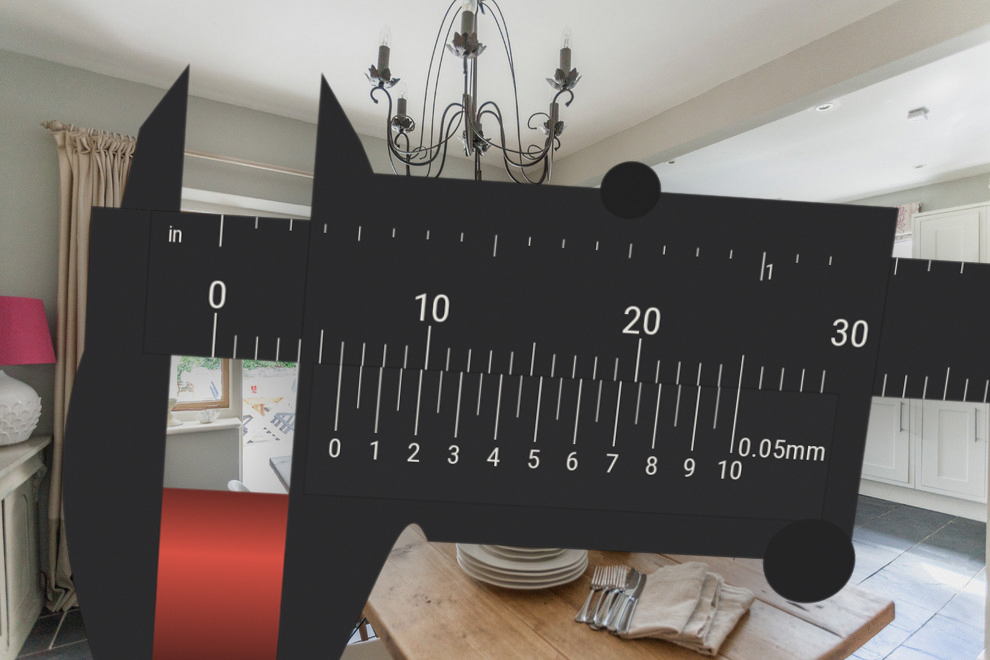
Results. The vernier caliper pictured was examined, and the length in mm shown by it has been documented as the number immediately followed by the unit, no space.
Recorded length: 6.0mm
